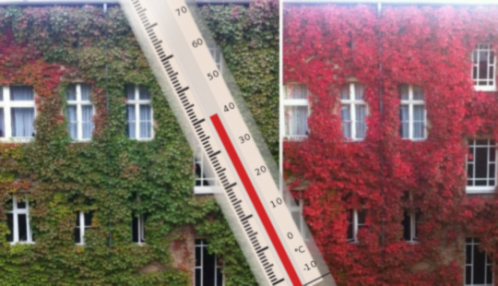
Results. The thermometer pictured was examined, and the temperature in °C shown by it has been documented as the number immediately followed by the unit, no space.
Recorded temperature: 40°C
